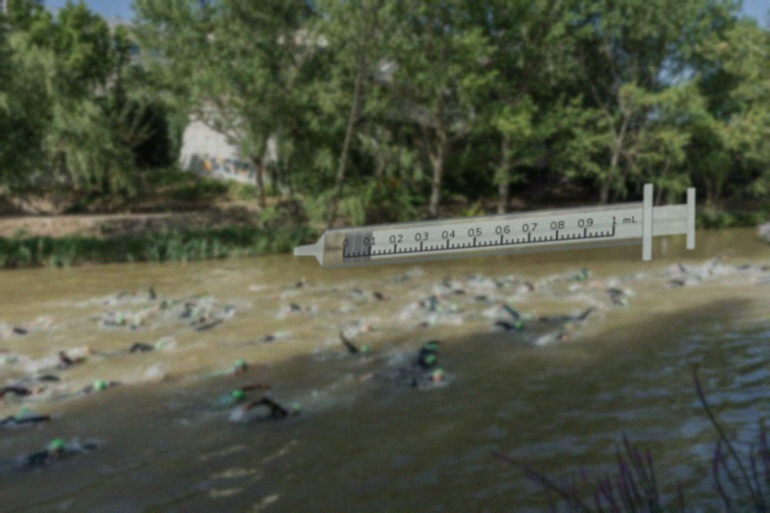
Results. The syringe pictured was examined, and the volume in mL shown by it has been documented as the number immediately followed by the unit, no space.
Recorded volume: 0mL
